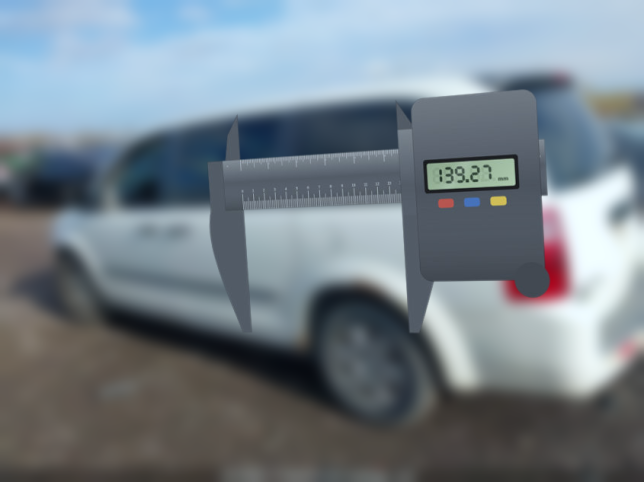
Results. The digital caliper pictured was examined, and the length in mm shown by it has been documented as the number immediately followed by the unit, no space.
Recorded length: 139.27mm
